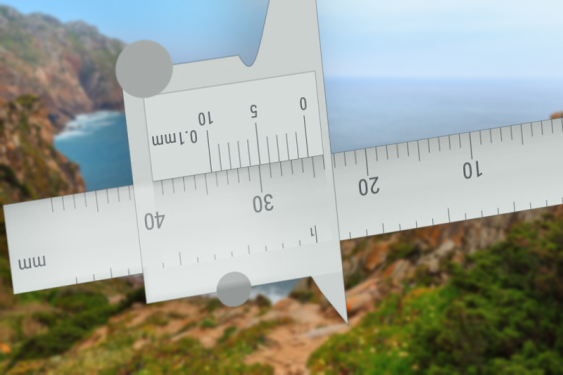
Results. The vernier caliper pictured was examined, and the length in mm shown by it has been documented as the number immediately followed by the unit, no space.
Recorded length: 25.4mm
